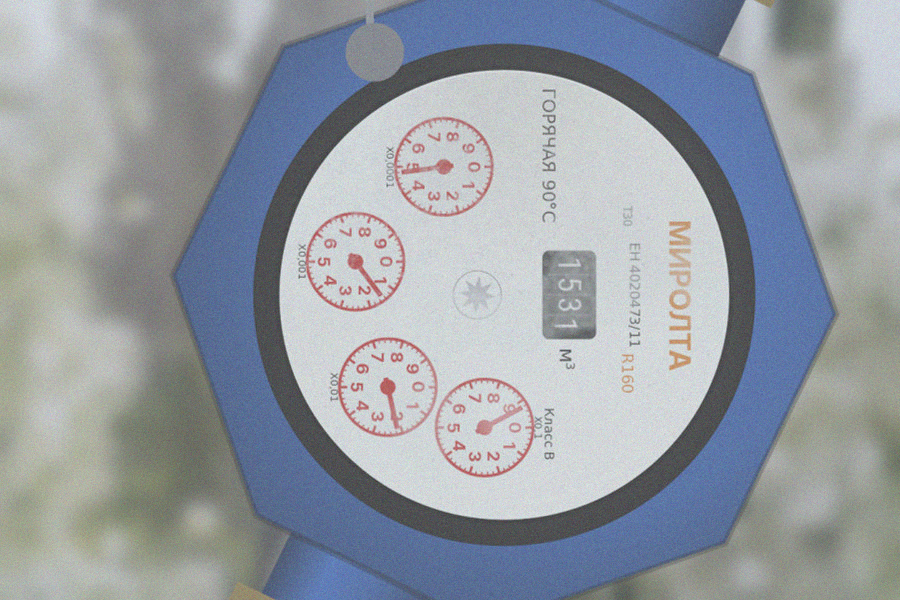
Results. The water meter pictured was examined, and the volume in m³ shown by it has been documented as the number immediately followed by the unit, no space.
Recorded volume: 1530.9214m³
